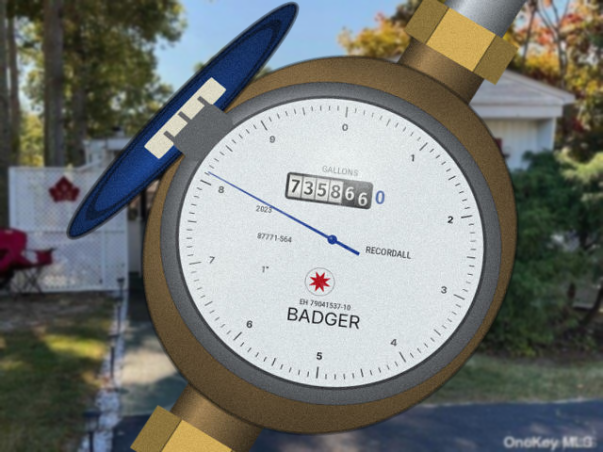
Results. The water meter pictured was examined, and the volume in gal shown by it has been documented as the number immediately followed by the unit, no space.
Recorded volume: 7358658.1gal
